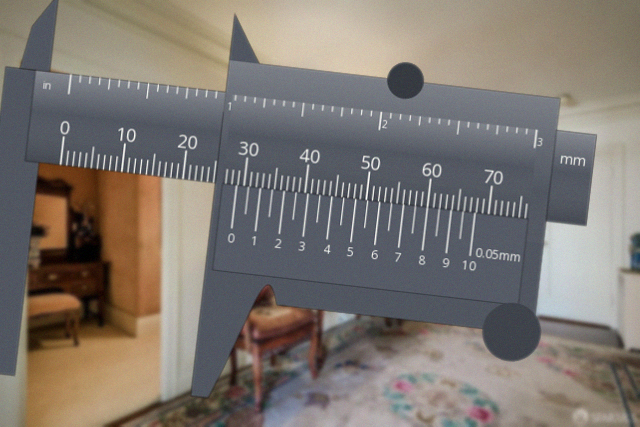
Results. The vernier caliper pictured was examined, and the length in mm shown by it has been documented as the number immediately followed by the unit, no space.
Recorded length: 28.8mm
